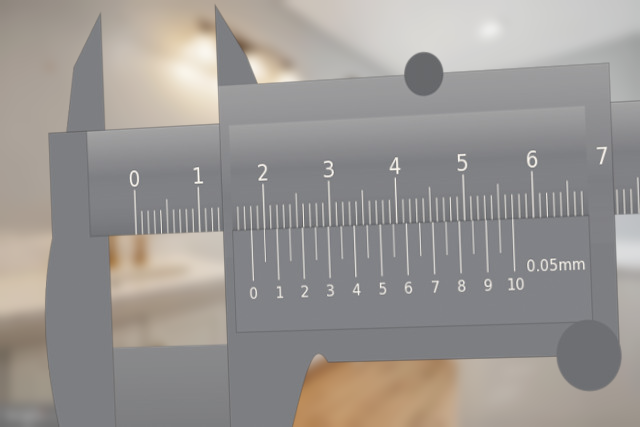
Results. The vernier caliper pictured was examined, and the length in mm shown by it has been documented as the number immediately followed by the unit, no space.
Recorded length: 18.0mm
